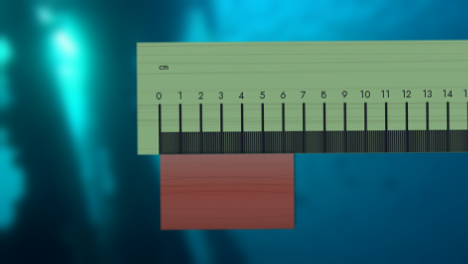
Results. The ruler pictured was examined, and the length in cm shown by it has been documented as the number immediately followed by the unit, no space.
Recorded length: 6.5cm
